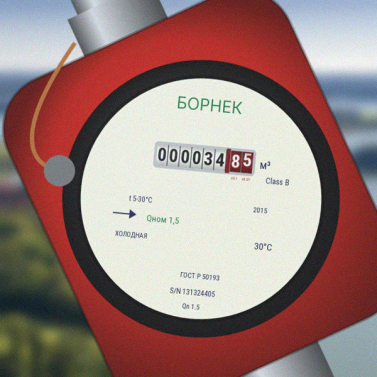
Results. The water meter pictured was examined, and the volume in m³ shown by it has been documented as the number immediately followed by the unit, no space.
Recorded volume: 34.85m³
